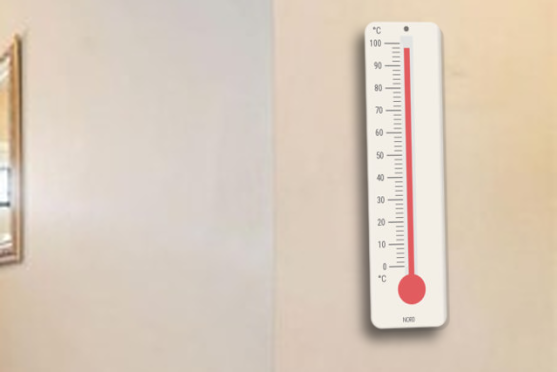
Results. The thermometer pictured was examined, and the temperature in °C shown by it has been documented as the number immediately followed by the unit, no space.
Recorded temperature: 98°C
